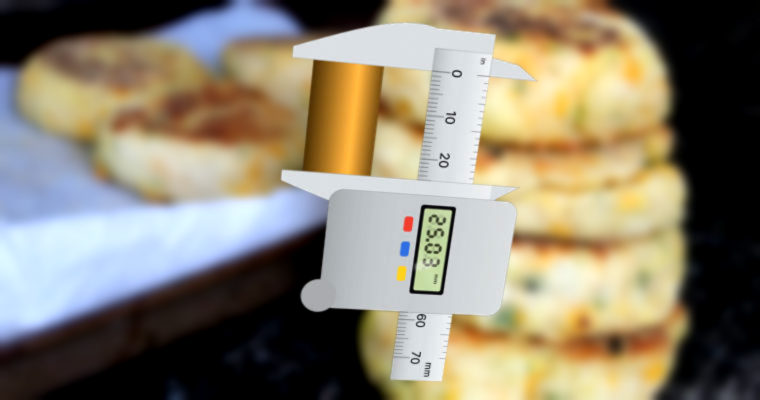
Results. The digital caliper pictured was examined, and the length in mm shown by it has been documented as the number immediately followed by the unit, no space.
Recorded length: 25.03mm
